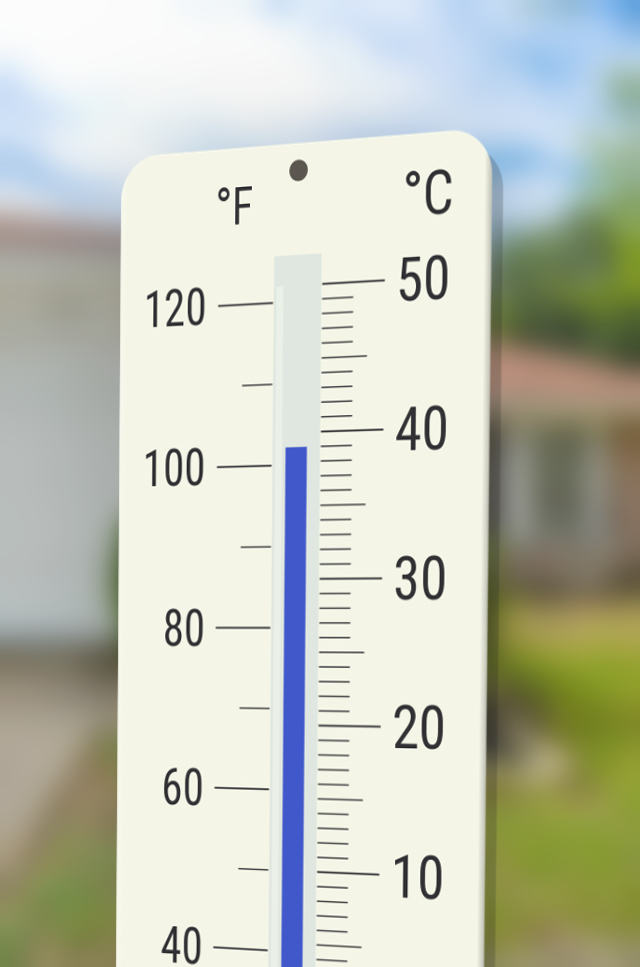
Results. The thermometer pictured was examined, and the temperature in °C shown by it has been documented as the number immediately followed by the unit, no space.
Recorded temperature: 39°C
